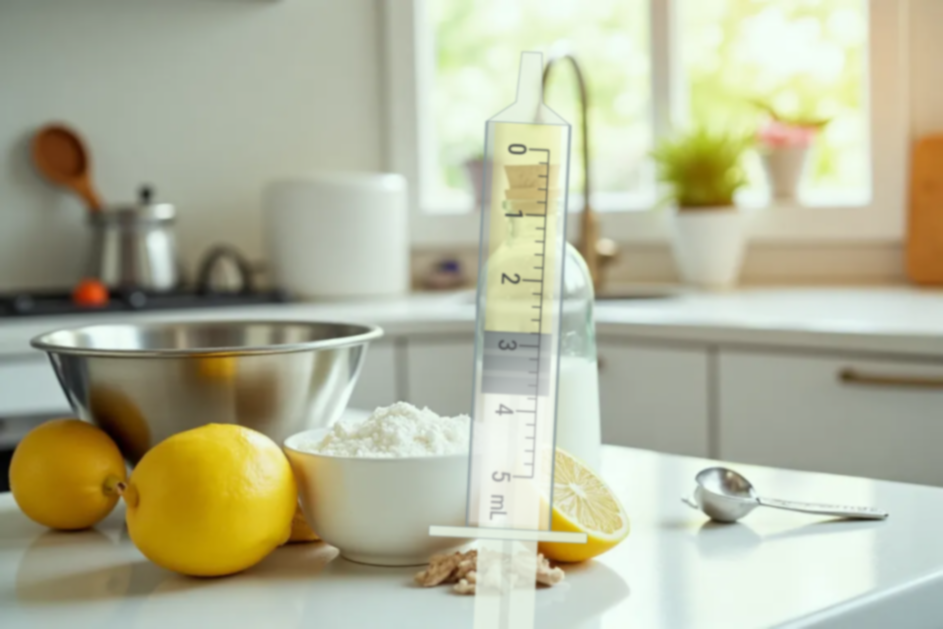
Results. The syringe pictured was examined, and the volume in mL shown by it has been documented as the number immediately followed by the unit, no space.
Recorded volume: 2.8mL
